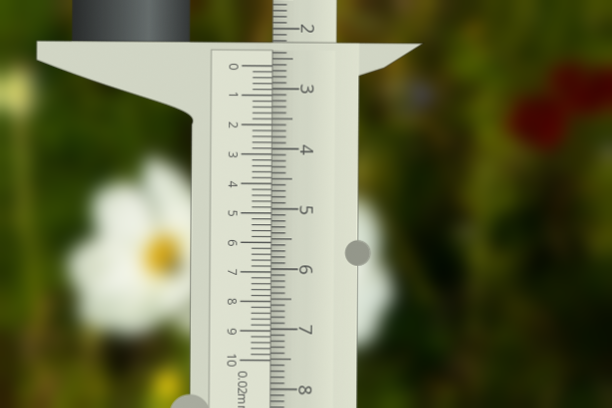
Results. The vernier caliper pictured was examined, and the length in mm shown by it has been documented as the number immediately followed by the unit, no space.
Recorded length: 26.2mm
